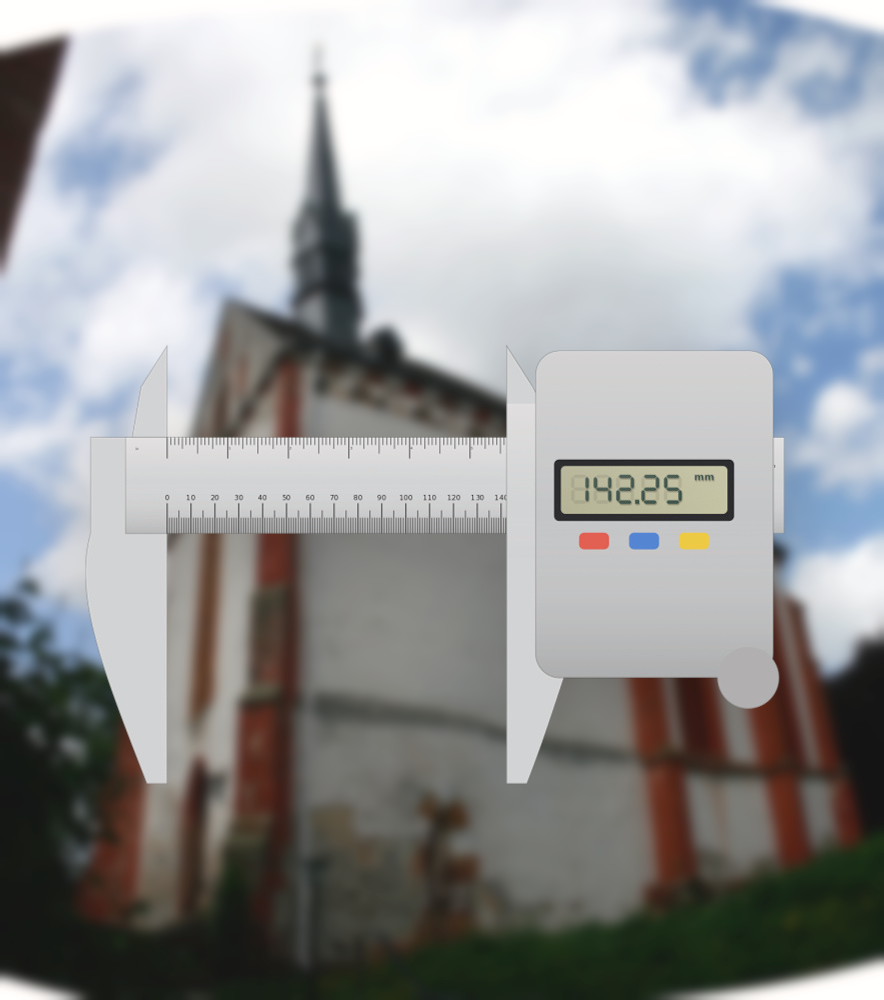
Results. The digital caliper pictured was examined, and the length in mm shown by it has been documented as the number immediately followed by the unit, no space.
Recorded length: 142.25mm
